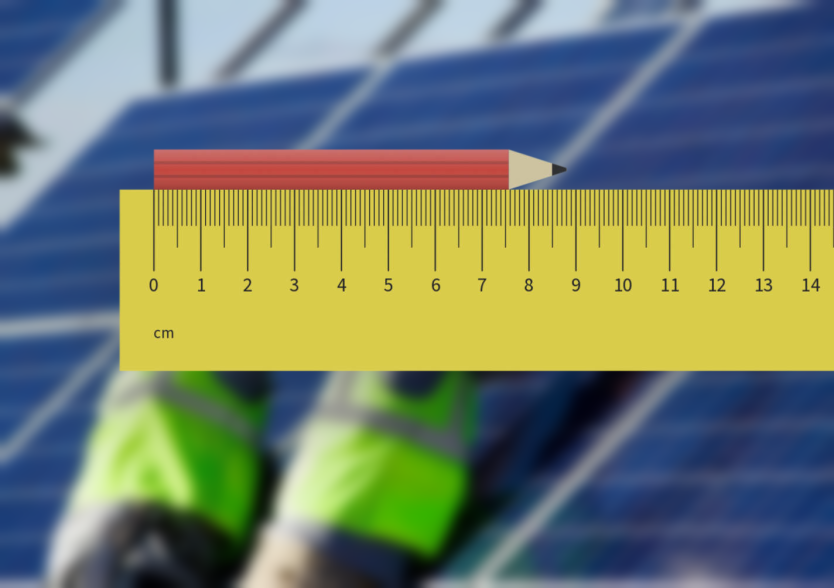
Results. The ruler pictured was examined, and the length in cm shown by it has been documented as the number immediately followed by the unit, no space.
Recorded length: 8.8cm
